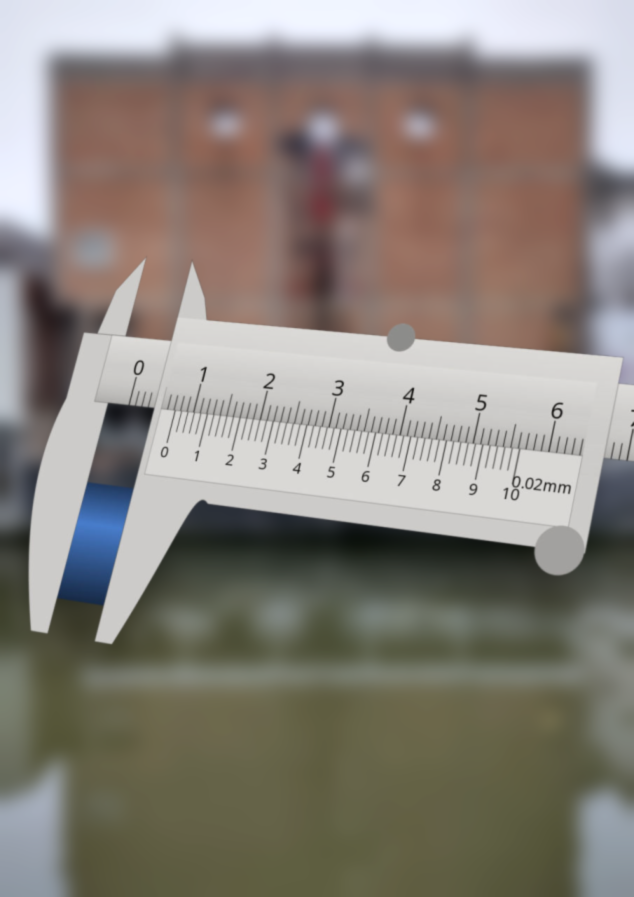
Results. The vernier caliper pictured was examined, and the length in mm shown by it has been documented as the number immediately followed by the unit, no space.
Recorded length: 7.2mm
